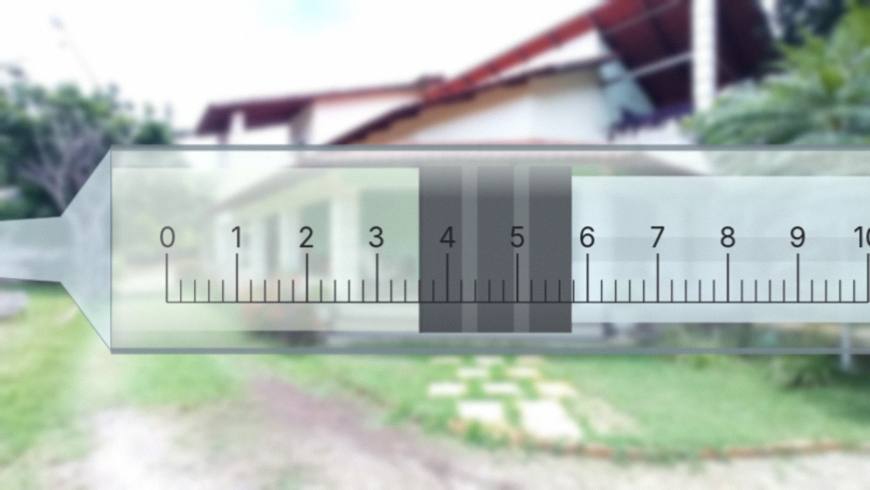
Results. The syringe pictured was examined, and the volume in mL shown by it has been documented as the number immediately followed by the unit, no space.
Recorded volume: 3.6mL
